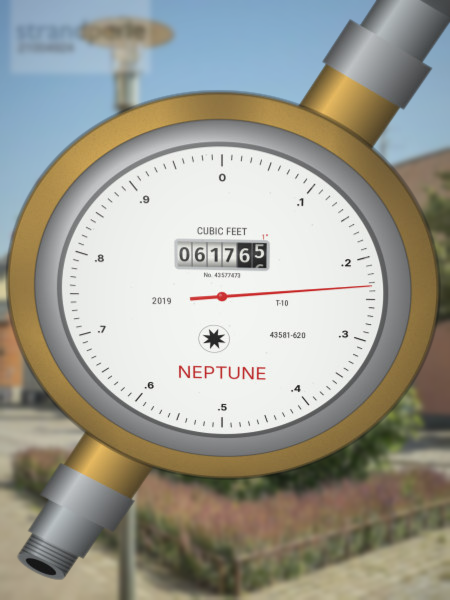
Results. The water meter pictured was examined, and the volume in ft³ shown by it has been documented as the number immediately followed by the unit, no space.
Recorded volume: 61765.23ft³
